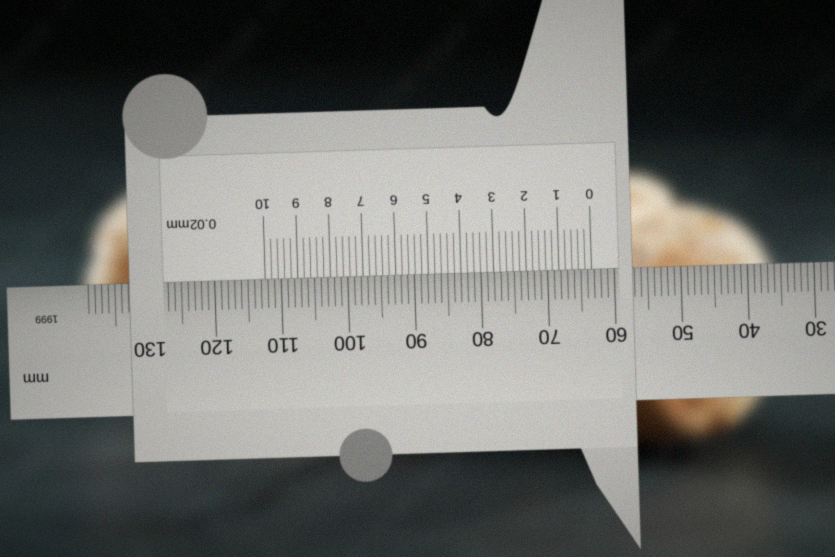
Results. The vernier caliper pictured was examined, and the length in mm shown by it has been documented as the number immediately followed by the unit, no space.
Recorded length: 63.4mm
